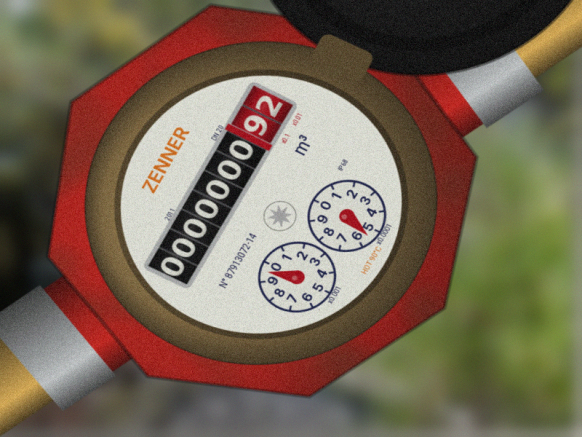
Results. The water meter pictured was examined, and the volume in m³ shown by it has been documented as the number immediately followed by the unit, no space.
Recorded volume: 0.9195m³
